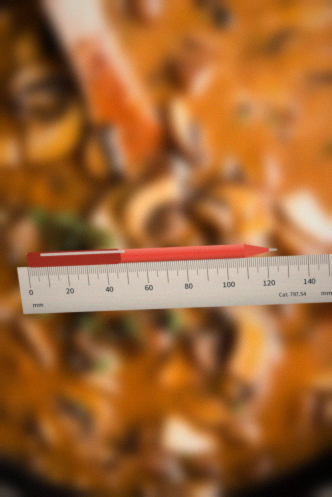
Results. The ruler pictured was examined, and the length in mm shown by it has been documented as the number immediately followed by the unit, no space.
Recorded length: 125mm
